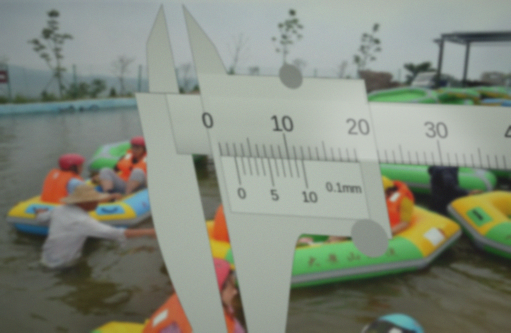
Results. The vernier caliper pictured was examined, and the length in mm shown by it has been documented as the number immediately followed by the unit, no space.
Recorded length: 2.8mm
